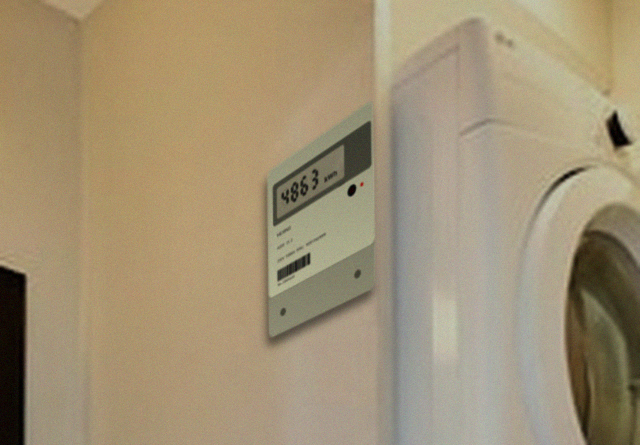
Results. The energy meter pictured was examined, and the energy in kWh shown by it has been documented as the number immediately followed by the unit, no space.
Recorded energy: 4863kWh
